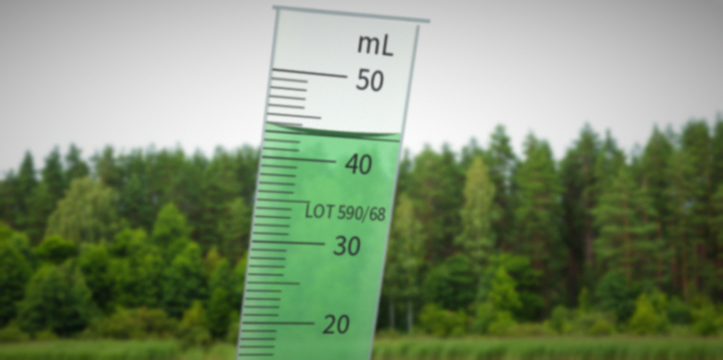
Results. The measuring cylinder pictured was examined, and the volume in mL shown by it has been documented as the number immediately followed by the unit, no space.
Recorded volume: 43mL
